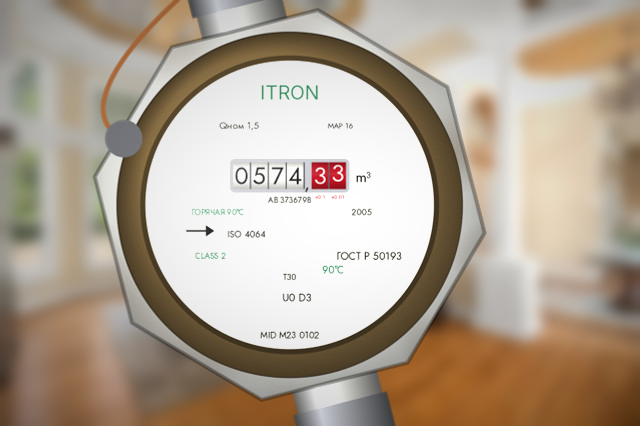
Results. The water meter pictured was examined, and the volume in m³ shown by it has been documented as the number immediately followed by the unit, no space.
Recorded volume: 574.33m³
